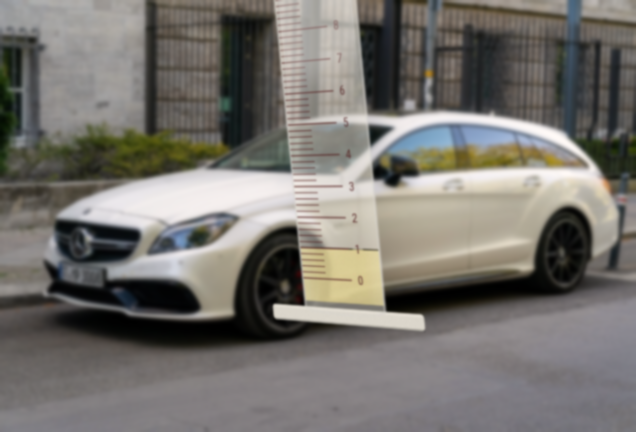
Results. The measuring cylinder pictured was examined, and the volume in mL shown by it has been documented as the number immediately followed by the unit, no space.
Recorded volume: 1mL
